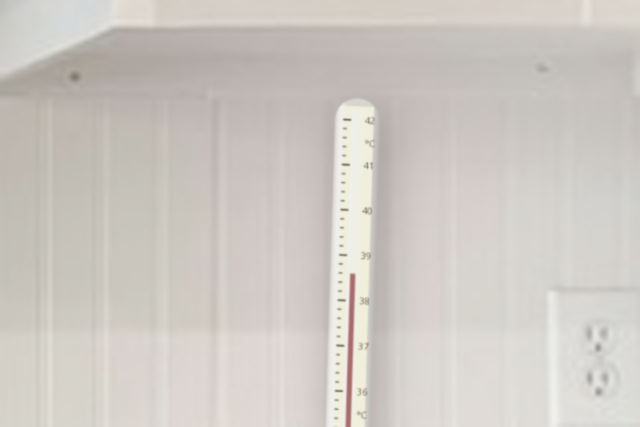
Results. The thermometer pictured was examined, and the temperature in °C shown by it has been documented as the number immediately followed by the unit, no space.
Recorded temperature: 38.6°C
